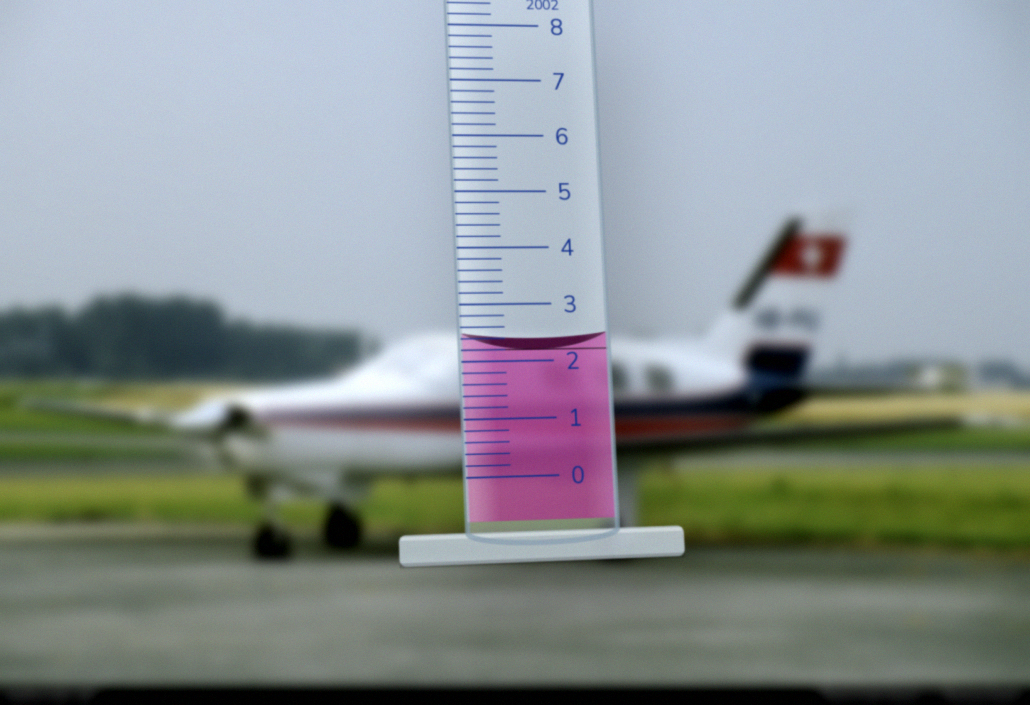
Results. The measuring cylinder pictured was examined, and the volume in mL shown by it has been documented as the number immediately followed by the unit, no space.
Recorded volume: 2.2mL
